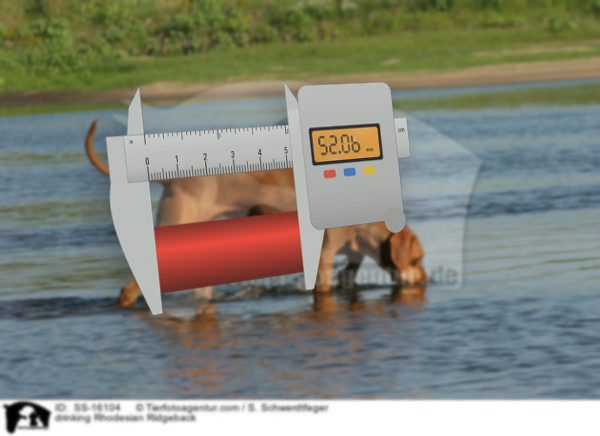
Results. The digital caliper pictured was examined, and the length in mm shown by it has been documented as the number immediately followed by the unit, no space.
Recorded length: 52.06mm
